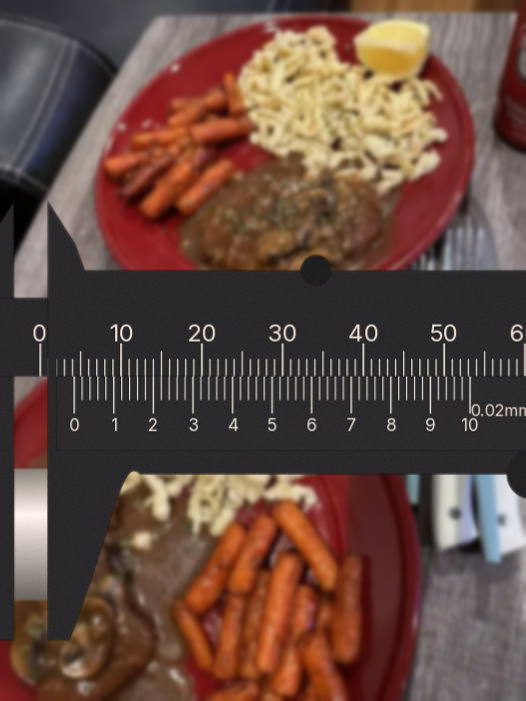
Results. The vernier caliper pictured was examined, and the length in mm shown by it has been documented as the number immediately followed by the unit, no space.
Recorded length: 4.2mm
